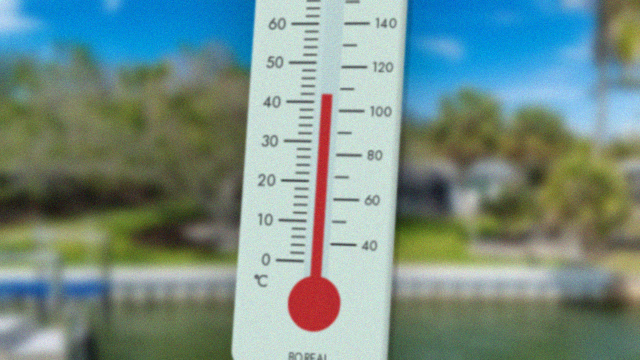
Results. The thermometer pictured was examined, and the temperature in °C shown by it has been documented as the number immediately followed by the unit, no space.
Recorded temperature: 42°C
